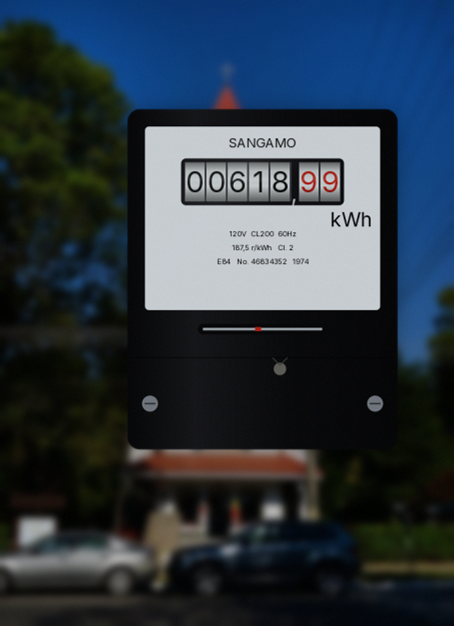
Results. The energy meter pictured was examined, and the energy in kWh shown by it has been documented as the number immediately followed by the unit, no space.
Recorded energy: 618.99kWh
